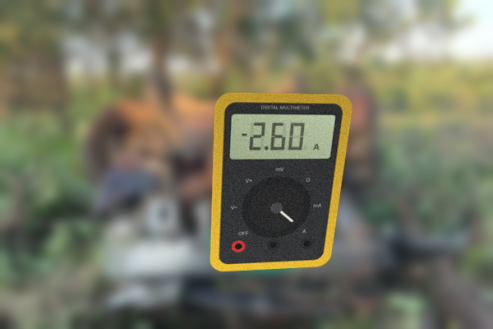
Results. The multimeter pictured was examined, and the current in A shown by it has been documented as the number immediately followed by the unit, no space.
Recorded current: -2.60A
